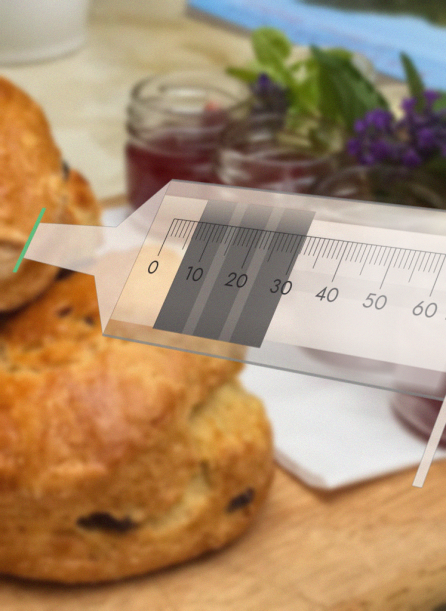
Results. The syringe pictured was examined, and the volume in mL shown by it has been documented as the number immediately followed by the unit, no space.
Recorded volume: 6mL
